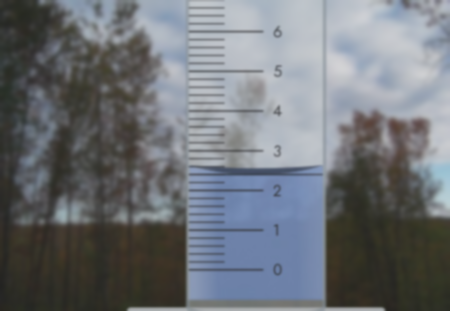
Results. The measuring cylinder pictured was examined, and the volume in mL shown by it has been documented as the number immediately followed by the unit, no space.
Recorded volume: 2.4mL
